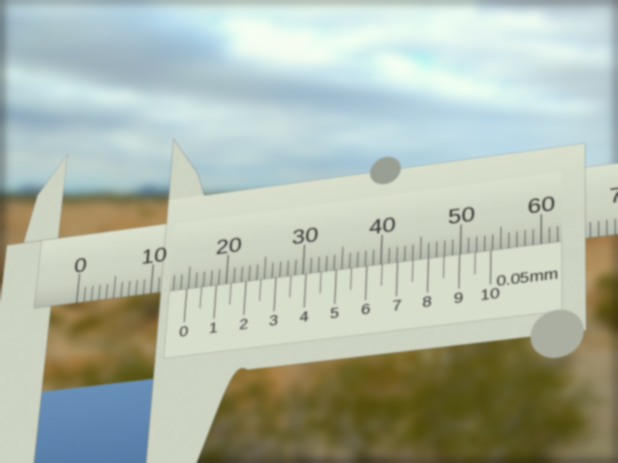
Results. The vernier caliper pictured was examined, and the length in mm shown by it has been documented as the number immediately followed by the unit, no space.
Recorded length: 14.8mm
